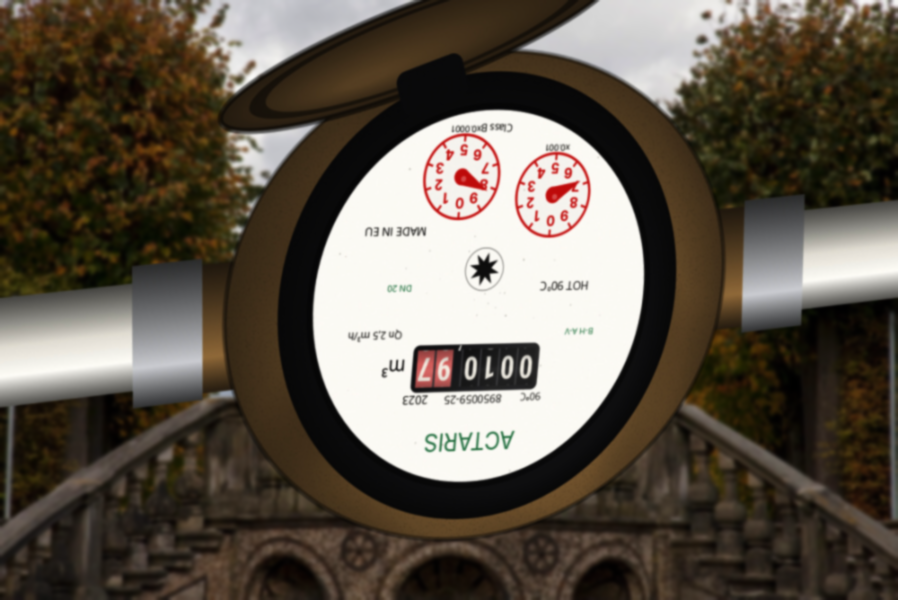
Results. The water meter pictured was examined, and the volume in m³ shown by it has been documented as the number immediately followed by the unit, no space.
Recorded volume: 10.9768m³
